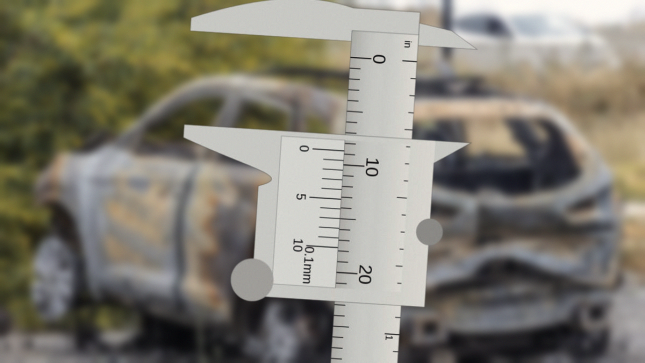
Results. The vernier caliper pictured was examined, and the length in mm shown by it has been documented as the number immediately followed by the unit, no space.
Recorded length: 8.7mm
